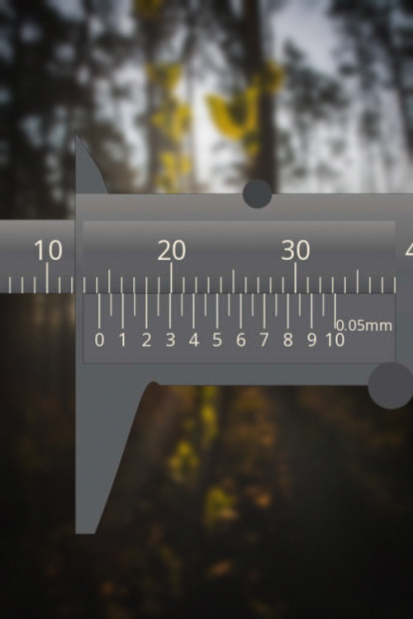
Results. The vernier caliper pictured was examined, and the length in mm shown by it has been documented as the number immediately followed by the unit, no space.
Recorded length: 14.2mm
